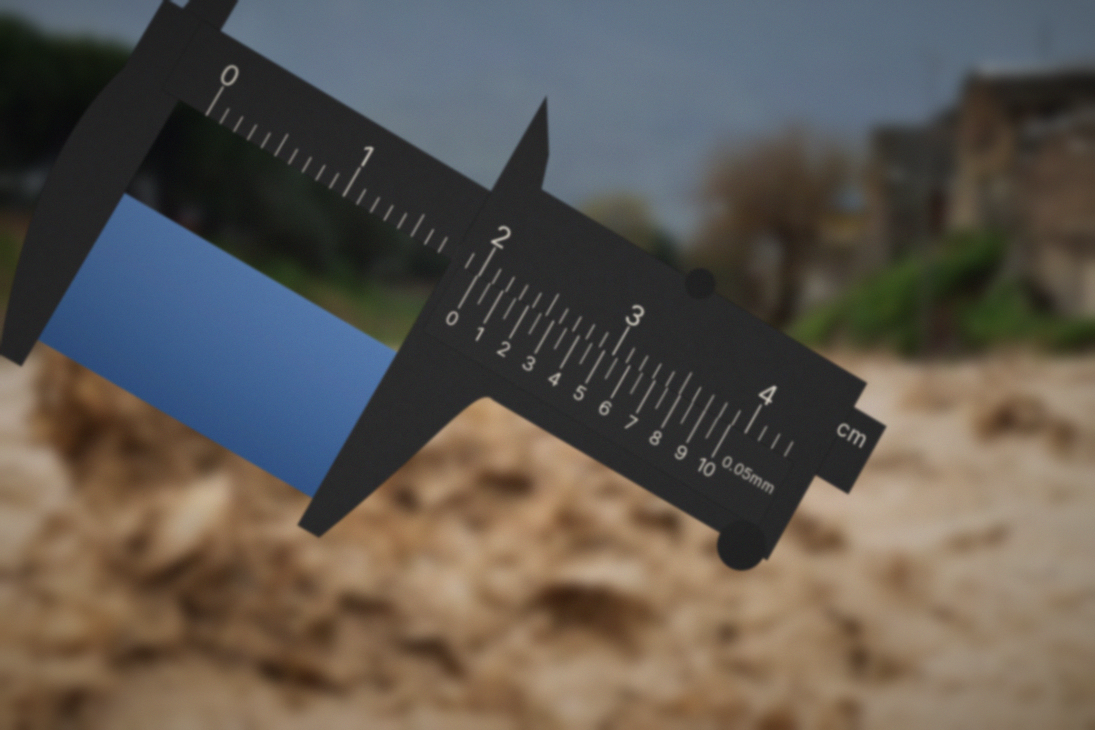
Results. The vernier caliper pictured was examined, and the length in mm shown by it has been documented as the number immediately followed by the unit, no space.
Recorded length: 19.9mm
